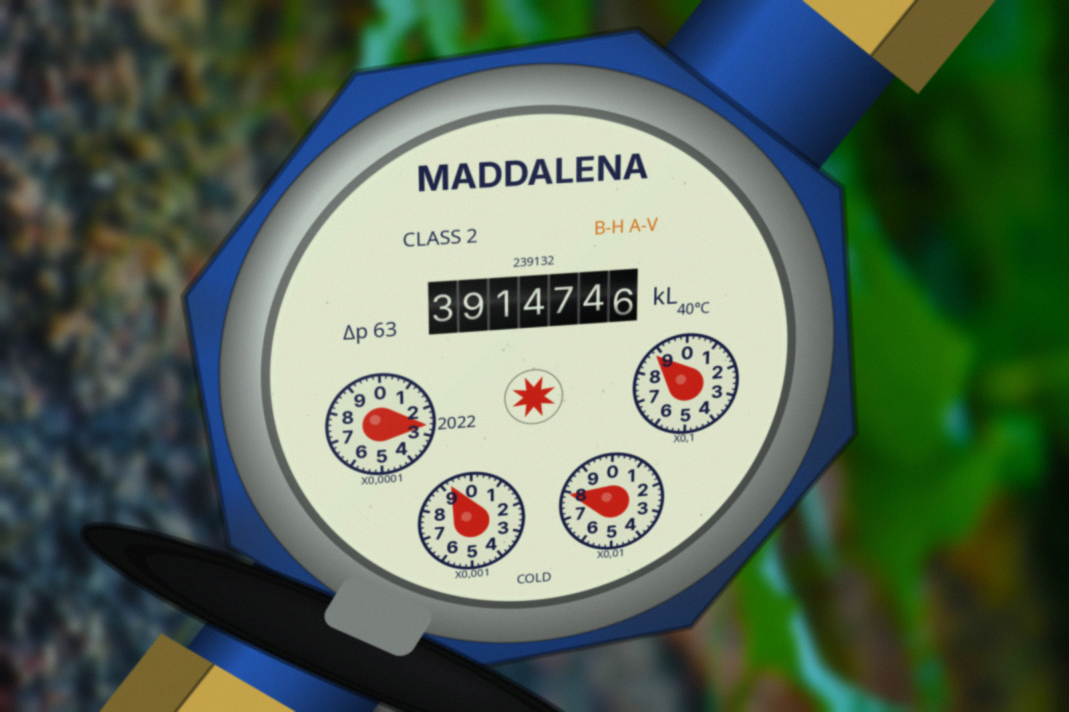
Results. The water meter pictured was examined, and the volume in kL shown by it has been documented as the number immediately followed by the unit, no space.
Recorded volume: 3914745.8792kL
